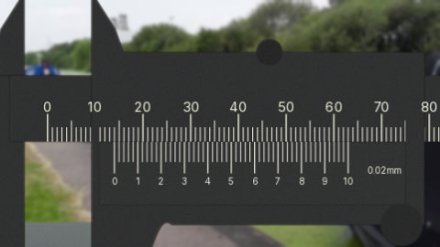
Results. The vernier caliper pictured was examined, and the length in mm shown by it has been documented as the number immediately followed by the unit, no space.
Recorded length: 14.0mm
